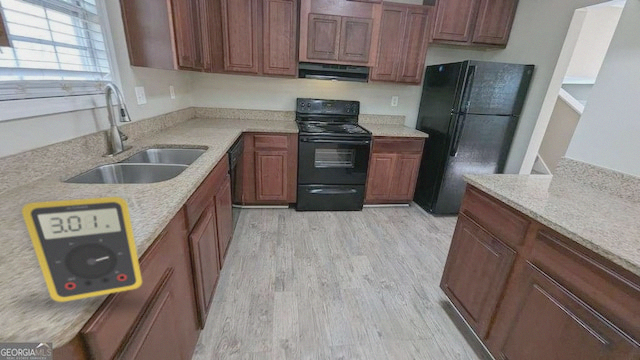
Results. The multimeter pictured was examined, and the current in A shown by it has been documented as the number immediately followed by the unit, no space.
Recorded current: 3.01A
